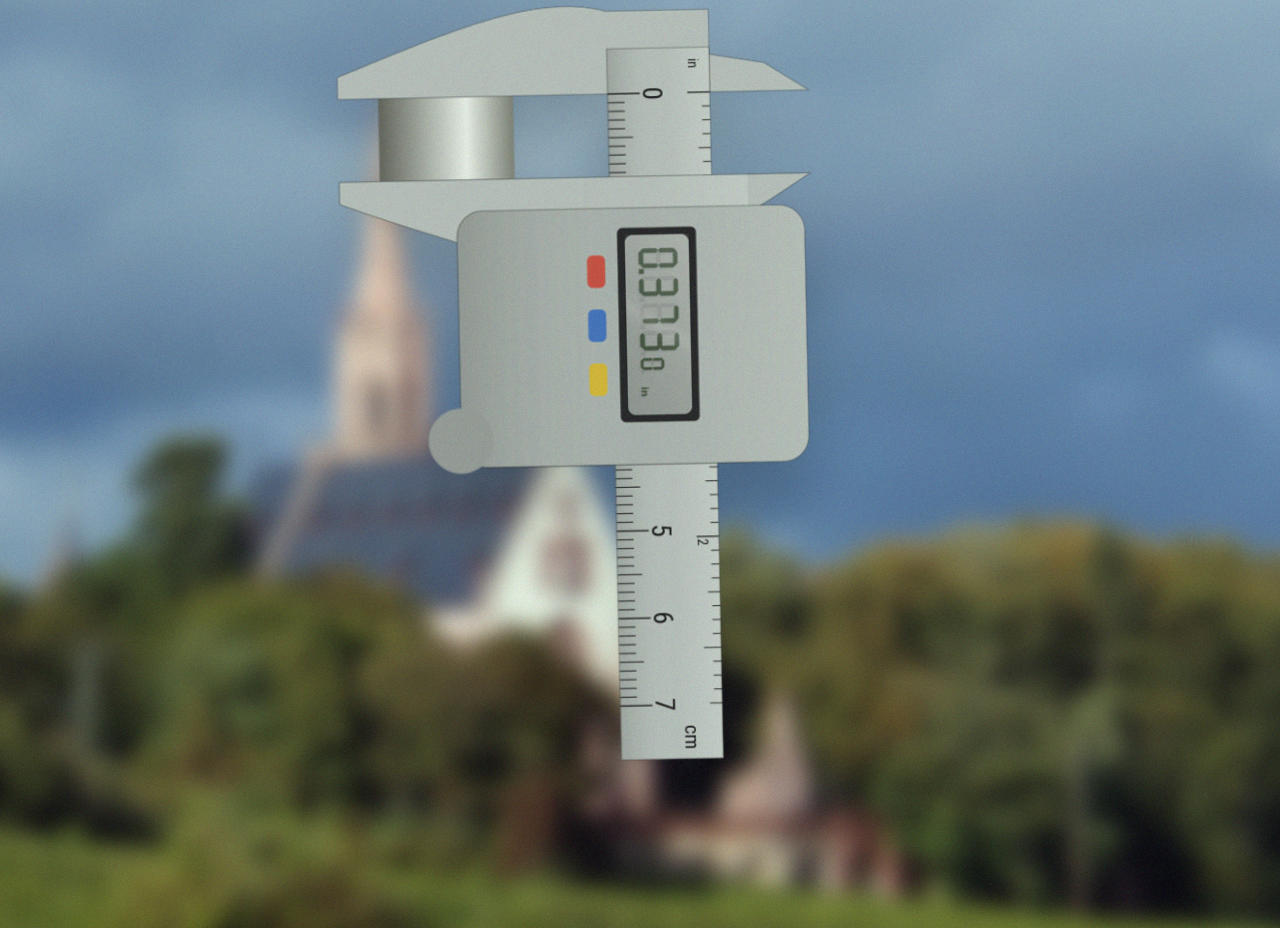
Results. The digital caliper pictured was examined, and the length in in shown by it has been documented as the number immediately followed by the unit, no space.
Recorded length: 0.3730in
